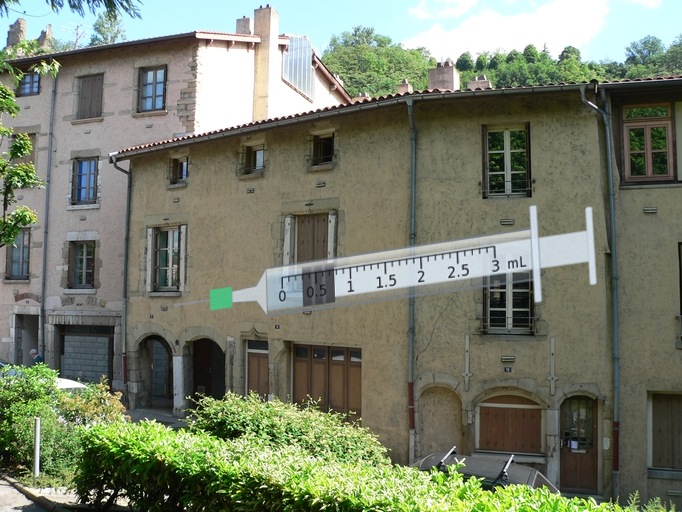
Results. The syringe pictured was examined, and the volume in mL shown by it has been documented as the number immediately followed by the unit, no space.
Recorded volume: 0.3mL
